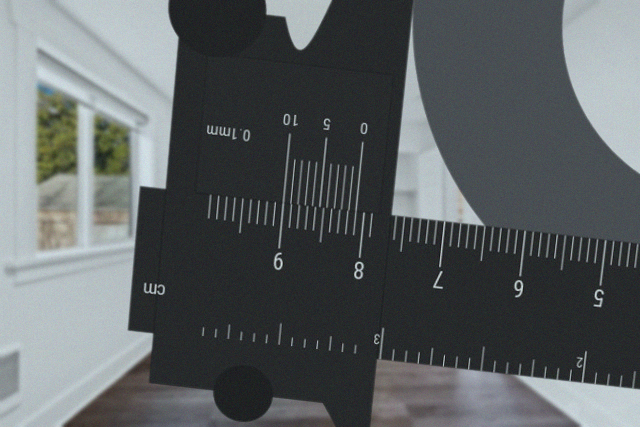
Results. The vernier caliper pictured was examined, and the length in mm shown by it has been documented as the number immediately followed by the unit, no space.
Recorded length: 81.0mm
